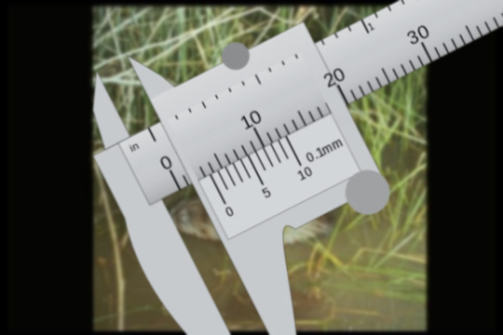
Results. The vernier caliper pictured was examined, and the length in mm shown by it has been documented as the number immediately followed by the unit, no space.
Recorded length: 3.6mm
